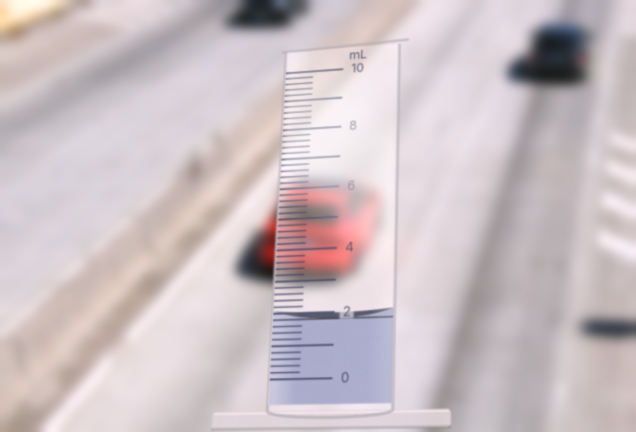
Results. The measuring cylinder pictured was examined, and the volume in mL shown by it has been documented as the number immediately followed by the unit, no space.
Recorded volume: 1.8mL
